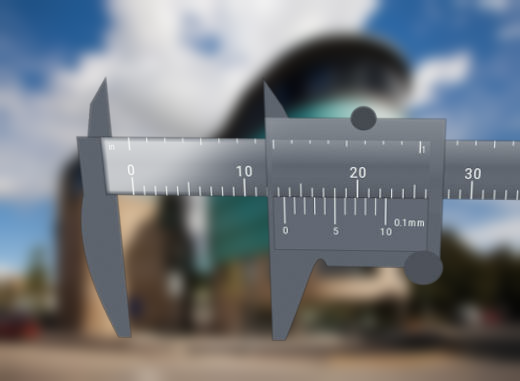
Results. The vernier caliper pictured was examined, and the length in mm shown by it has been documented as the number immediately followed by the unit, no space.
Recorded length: 13.5mm
